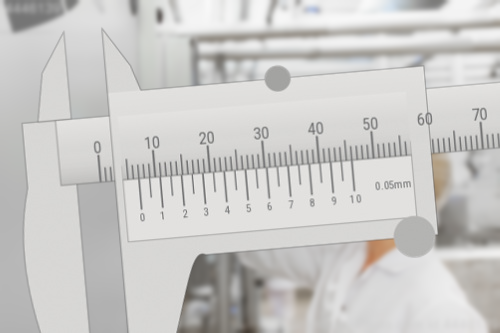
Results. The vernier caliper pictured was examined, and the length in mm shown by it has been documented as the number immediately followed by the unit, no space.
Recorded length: 7.0mm
